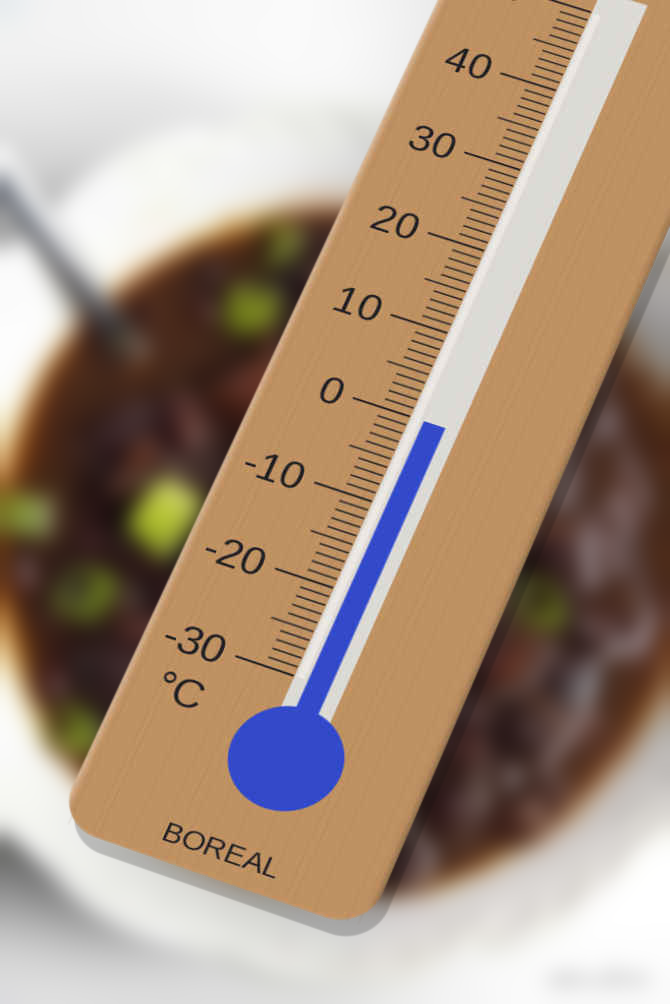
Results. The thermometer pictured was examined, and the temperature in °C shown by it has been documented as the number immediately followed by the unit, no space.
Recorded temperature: 0°C
